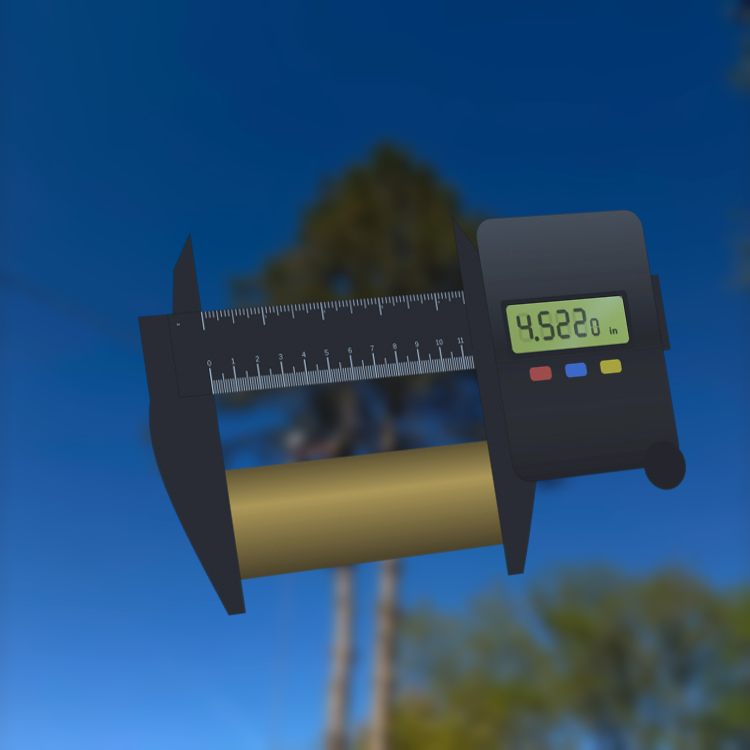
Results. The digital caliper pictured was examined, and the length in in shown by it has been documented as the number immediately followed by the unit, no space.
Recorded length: 4.5220in
